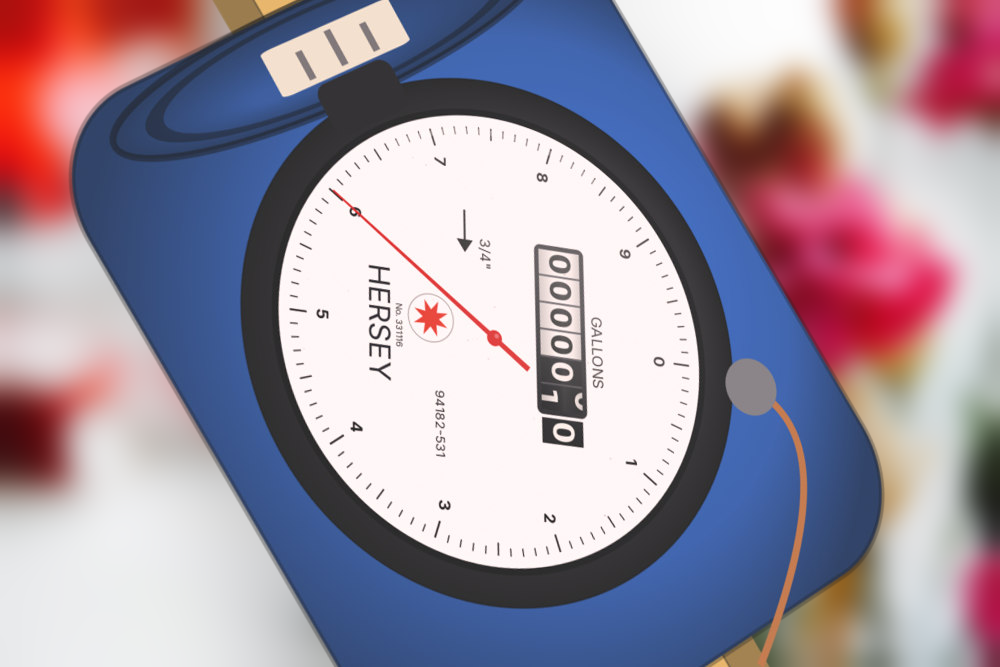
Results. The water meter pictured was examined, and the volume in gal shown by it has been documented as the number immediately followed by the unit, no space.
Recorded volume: 6.0gal
